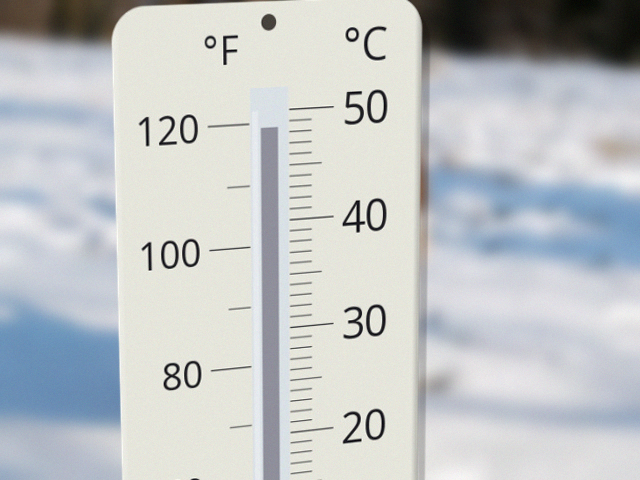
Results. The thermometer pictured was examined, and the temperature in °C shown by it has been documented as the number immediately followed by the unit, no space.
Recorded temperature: 48.5°C
